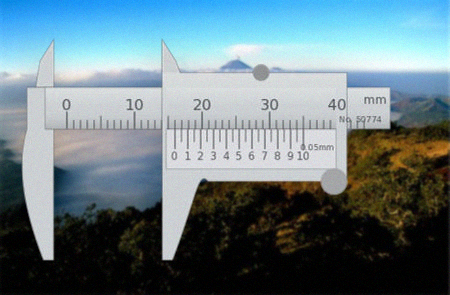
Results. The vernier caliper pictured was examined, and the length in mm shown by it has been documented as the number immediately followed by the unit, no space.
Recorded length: 16.0mm
